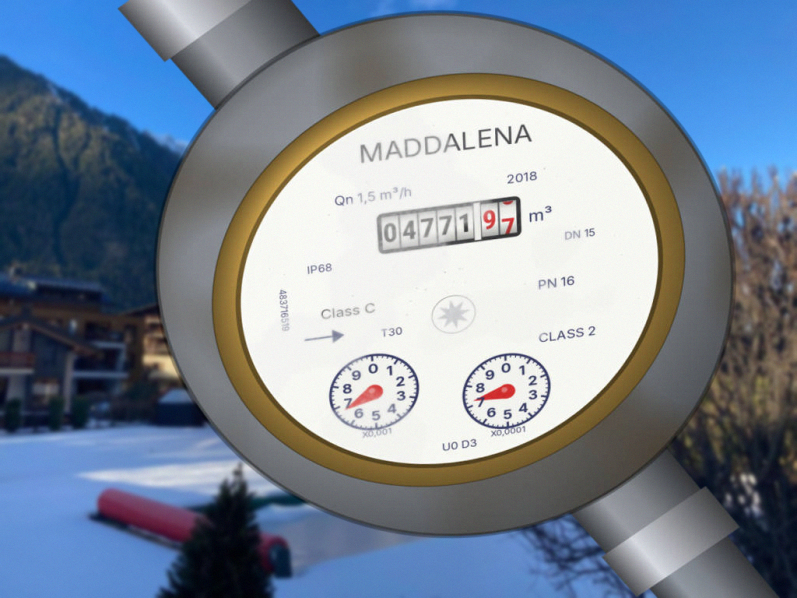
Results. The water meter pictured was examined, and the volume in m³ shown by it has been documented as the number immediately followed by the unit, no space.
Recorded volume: 4771.9667m³
